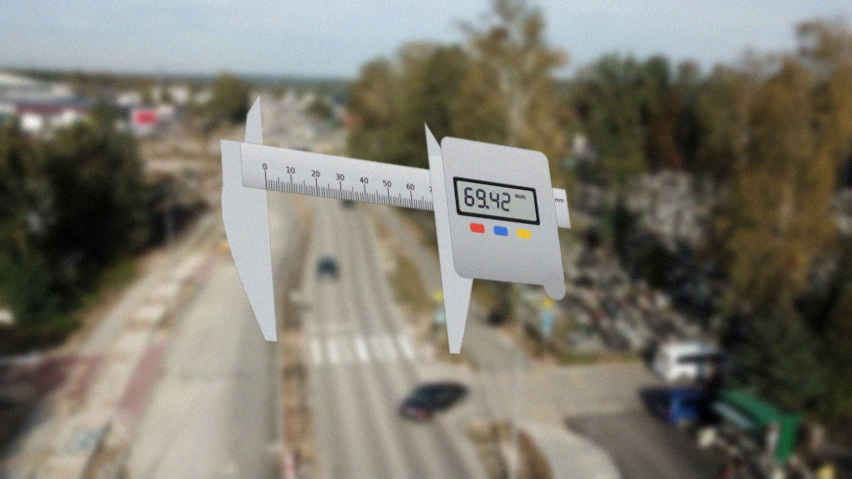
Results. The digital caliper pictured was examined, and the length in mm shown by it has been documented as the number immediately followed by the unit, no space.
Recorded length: 69.42mm
